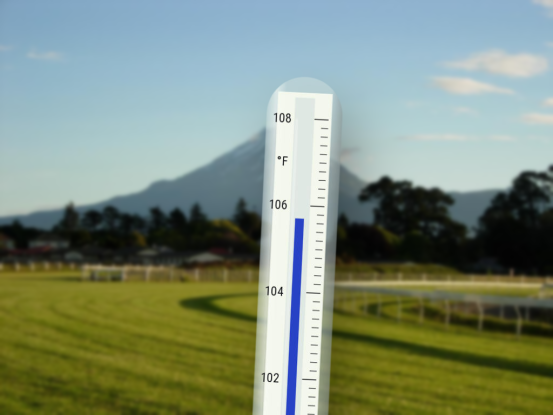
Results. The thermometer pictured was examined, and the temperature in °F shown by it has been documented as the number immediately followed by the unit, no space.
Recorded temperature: 105.7°F
